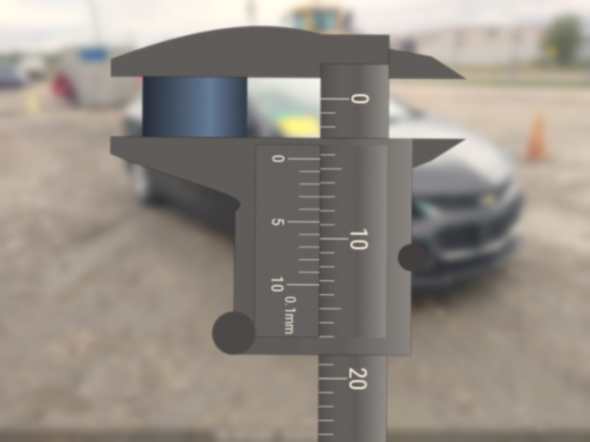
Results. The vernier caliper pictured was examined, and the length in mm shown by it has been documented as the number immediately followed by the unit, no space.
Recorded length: 4.3mm
